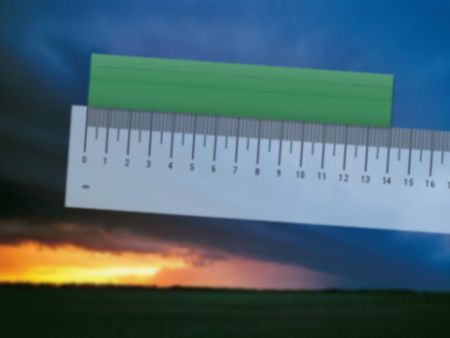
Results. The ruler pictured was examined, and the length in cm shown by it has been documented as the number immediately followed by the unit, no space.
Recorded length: 14cm
